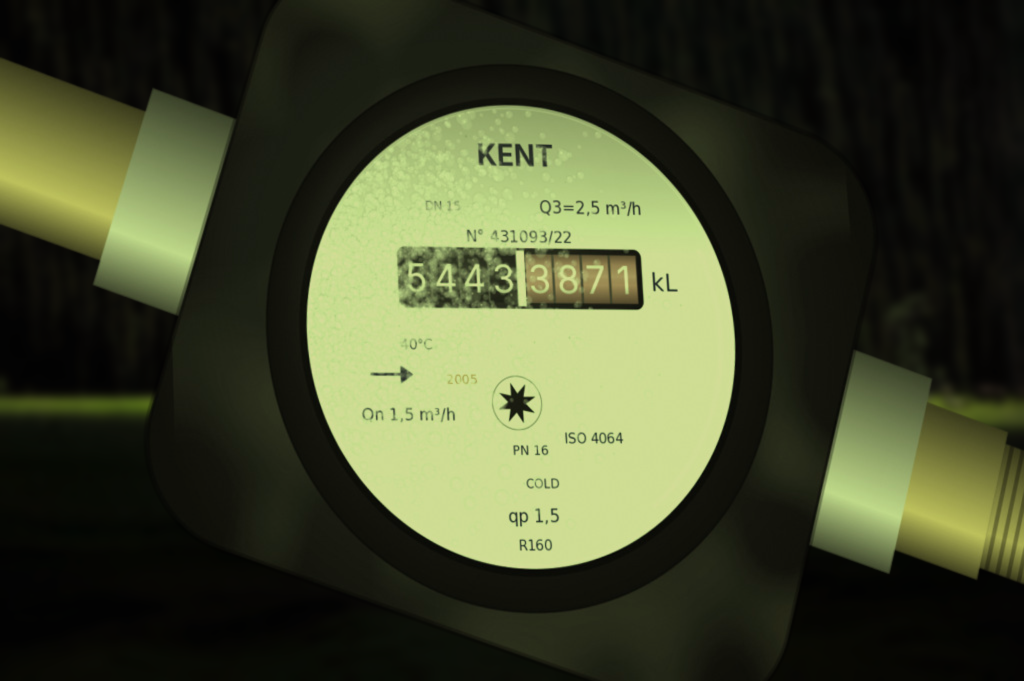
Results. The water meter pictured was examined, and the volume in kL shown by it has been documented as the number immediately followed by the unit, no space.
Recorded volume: 5443.3871kL
